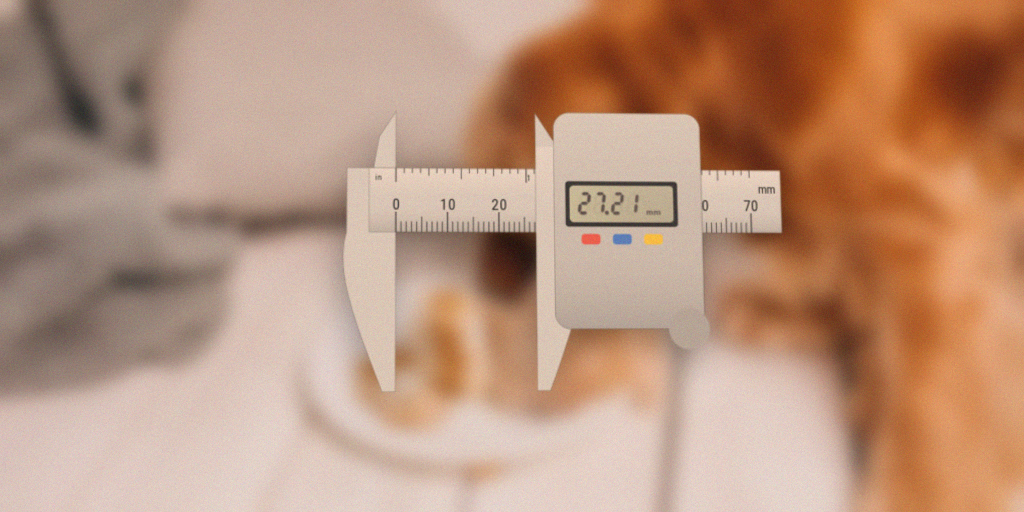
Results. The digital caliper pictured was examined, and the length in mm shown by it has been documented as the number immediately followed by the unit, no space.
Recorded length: 27.21mm
